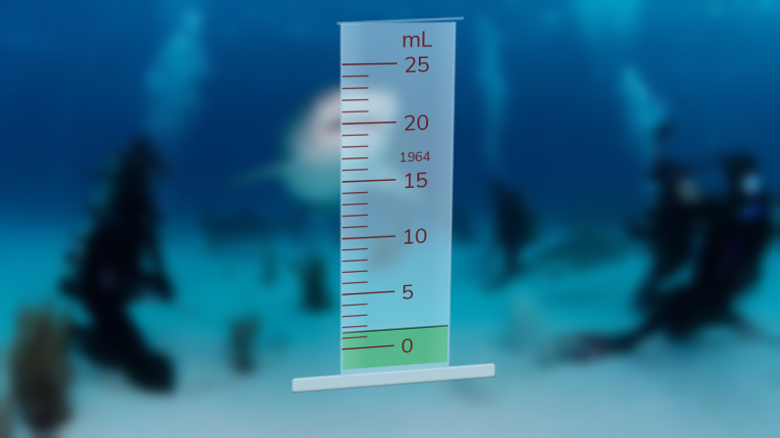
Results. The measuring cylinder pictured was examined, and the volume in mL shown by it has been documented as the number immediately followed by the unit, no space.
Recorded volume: 1.5mL
